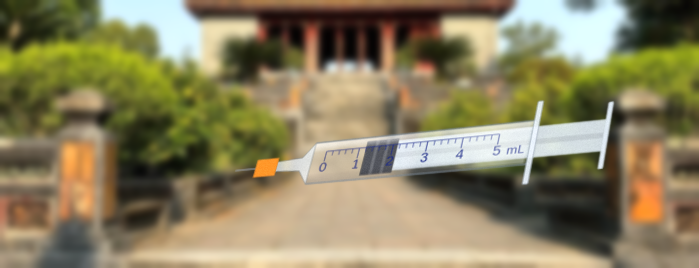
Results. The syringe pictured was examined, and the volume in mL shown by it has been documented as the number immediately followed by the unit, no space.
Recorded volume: 1.2mL
